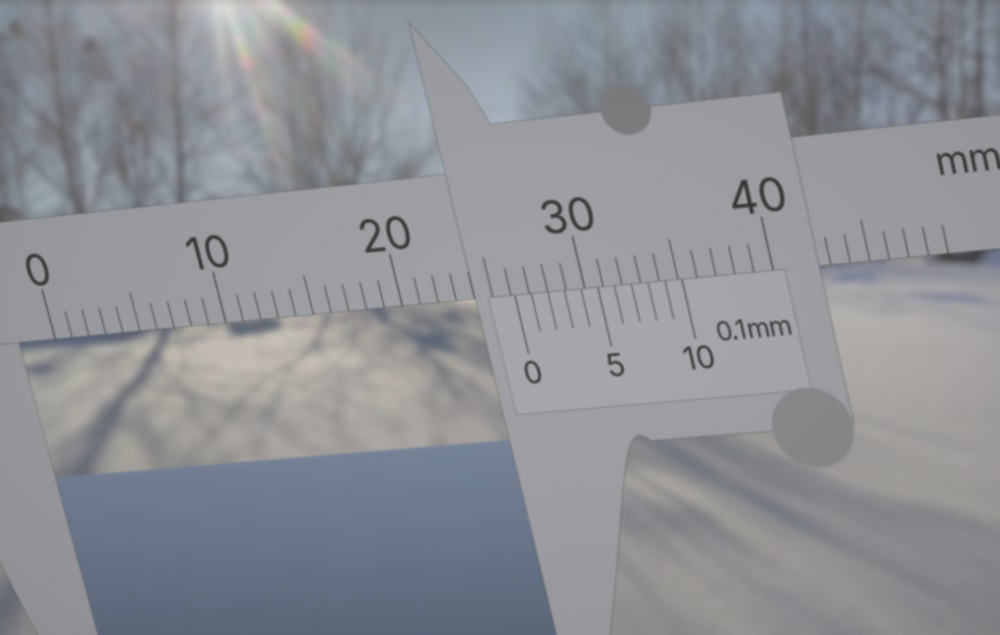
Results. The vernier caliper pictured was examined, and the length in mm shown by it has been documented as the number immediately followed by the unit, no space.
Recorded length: 26.2mm
